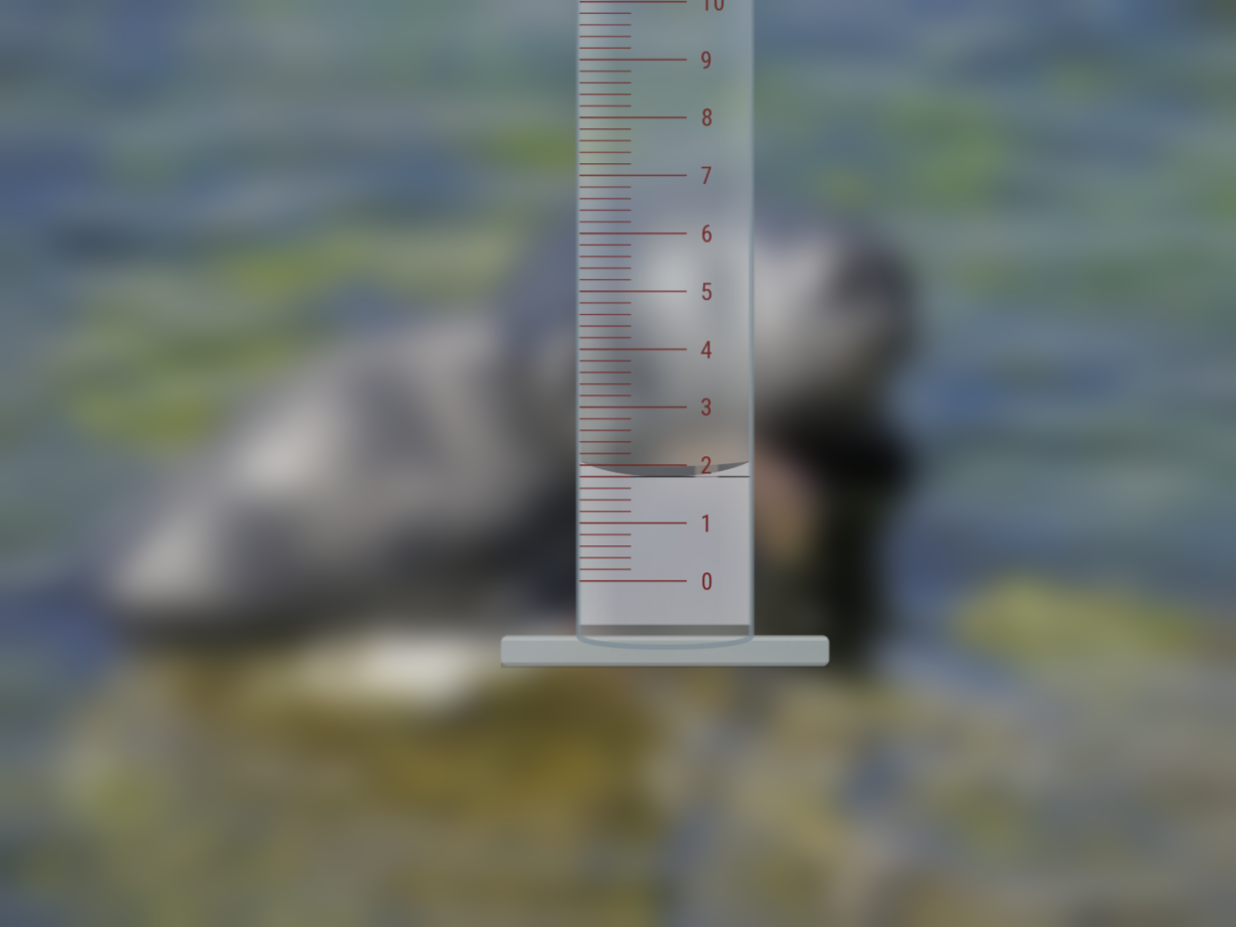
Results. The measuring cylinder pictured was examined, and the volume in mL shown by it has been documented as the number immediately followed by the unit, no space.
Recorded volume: 1.8mL
